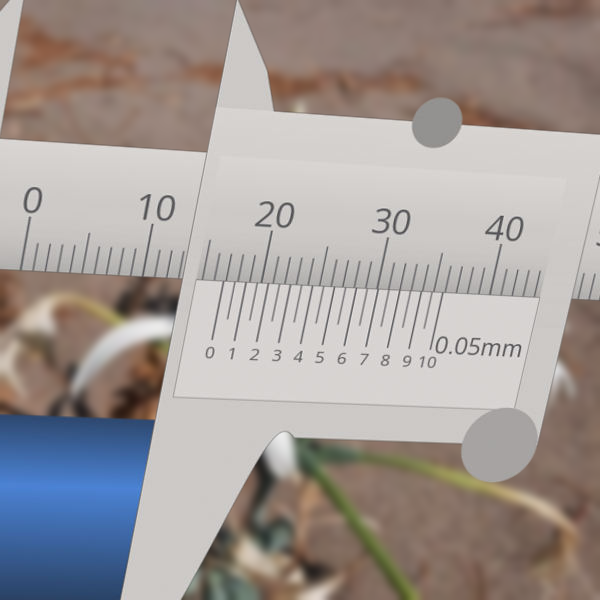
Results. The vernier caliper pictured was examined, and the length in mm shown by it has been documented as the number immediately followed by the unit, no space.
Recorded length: 16.8mm
